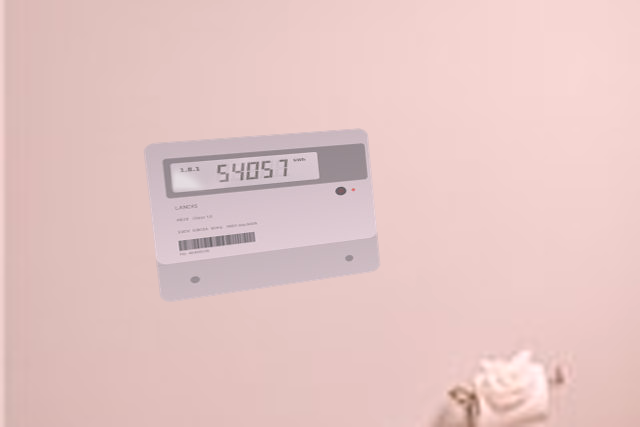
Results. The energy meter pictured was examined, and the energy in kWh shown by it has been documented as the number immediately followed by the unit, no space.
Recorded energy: 54057kWh
